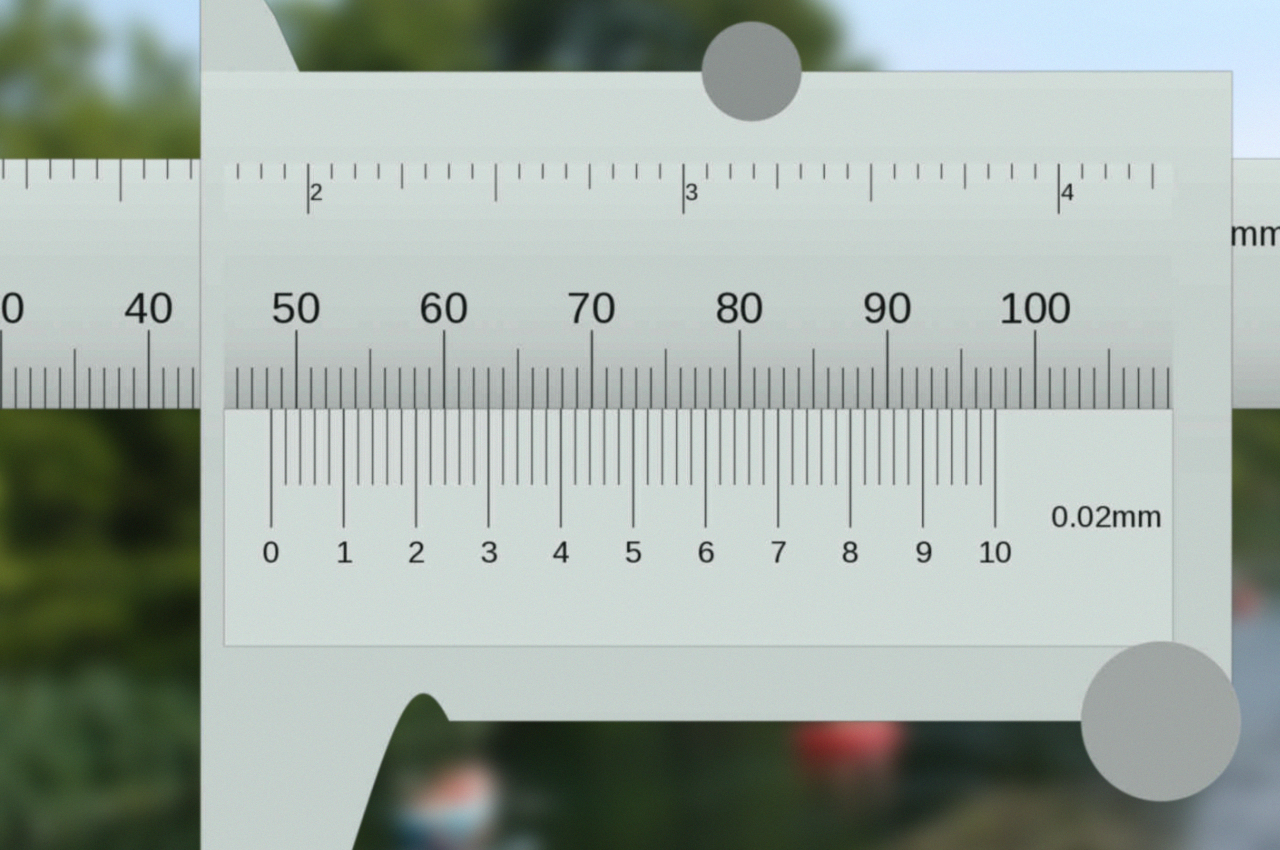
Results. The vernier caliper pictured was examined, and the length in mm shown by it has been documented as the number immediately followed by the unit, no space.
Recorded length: 48.3mm
